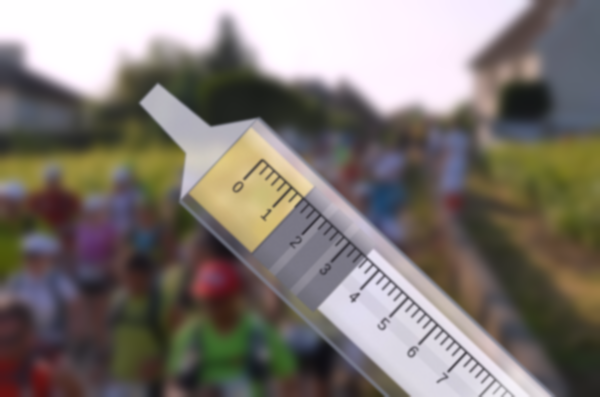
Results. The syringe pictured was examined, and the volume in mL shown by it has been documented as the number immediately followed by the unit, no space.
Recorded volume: 1.4mL
